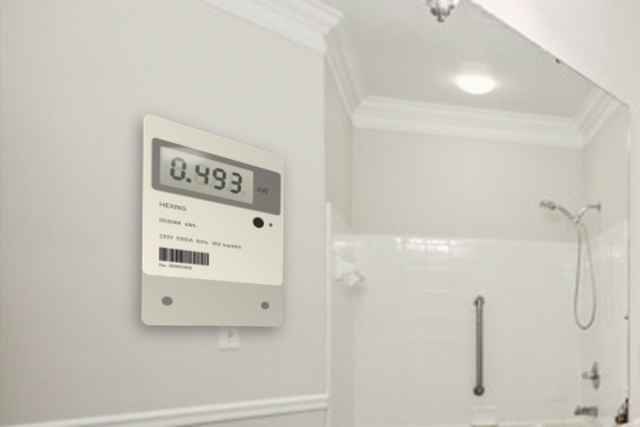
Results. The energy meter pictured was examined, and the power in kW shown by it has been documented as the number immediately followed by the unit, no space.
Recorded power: 0.493kW
